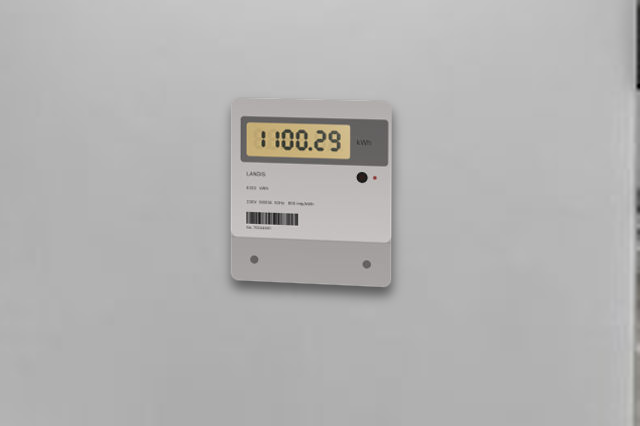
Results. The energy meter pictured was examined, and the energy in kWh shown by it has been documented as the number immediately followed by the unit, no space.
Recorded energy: 1100.29kWh
